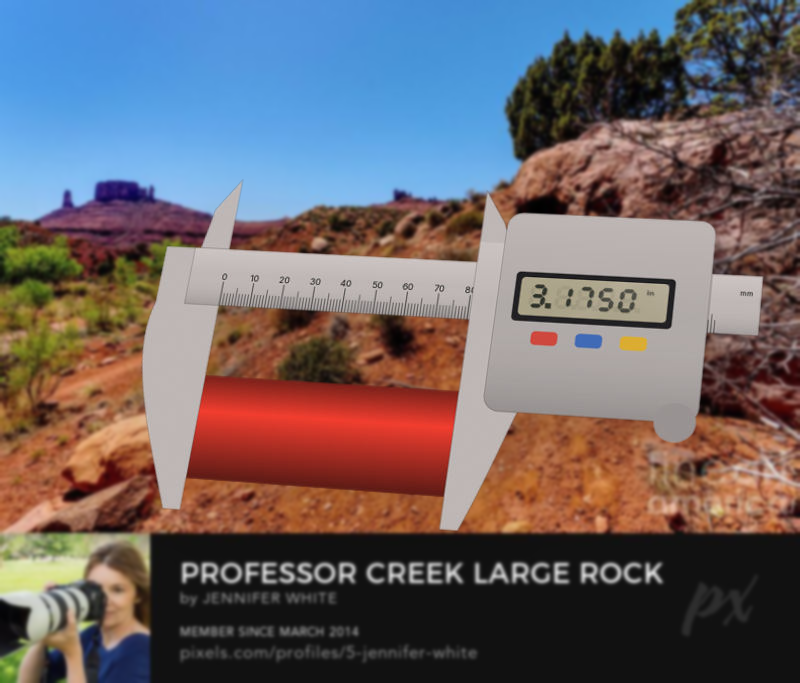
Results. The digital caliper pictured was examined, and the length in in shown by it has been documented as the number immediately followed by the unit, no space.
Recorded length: 3.1750in
